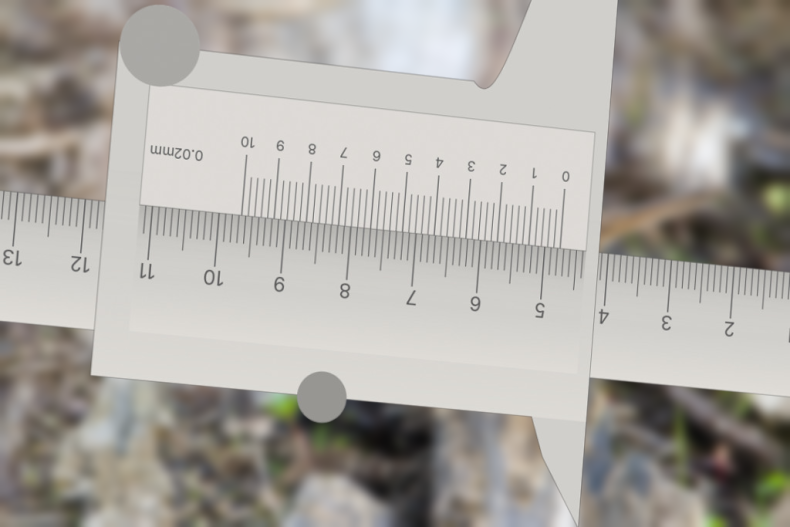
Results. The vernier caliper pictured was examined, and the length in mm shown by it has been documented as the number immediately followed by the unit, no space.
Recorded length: 47.6mm
